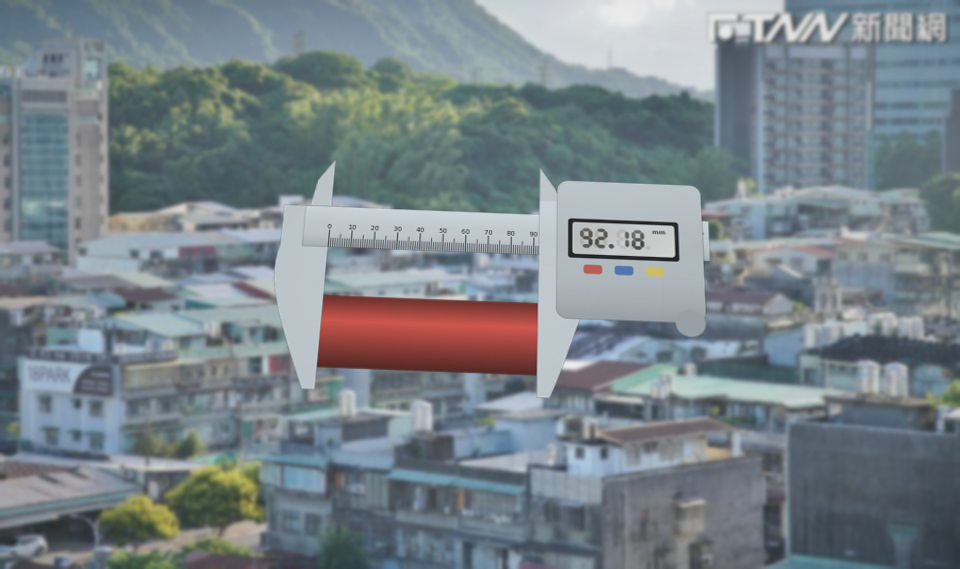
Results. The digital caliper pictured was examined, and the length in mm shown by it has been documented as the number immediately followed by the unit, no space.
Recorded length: 92.18mm
